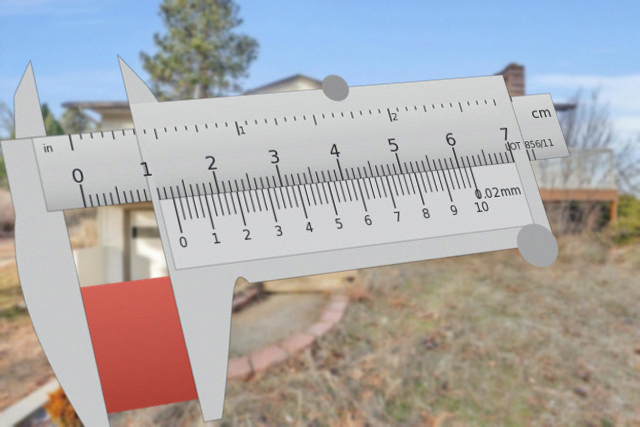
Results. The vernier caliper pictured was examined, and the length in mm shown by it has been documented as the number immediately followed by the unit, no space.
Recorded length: 13.0mm
